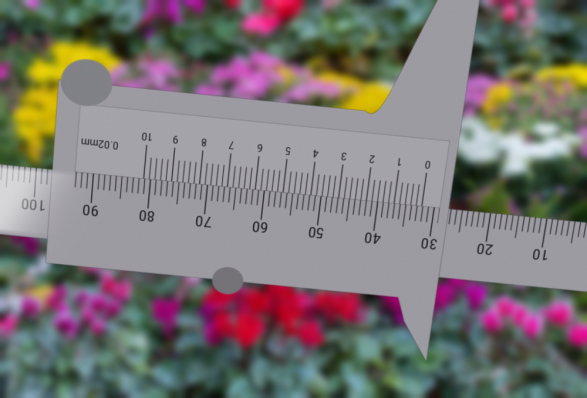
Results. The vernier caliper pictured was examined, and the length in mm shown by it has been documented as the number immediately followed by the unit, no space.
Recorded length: 32.2mm
